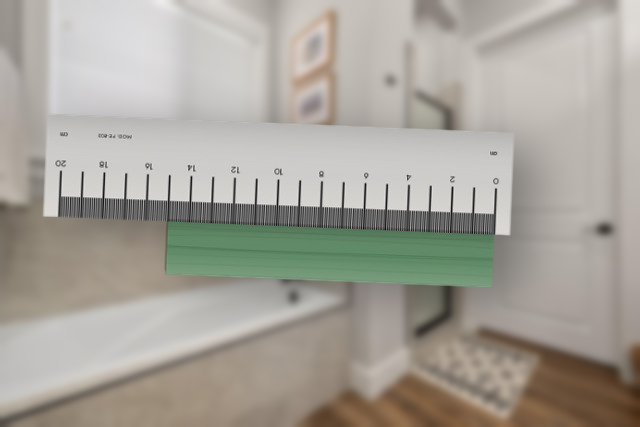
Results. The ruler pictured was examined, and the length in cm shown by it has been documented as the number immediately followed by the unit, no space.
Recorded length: 15cm
